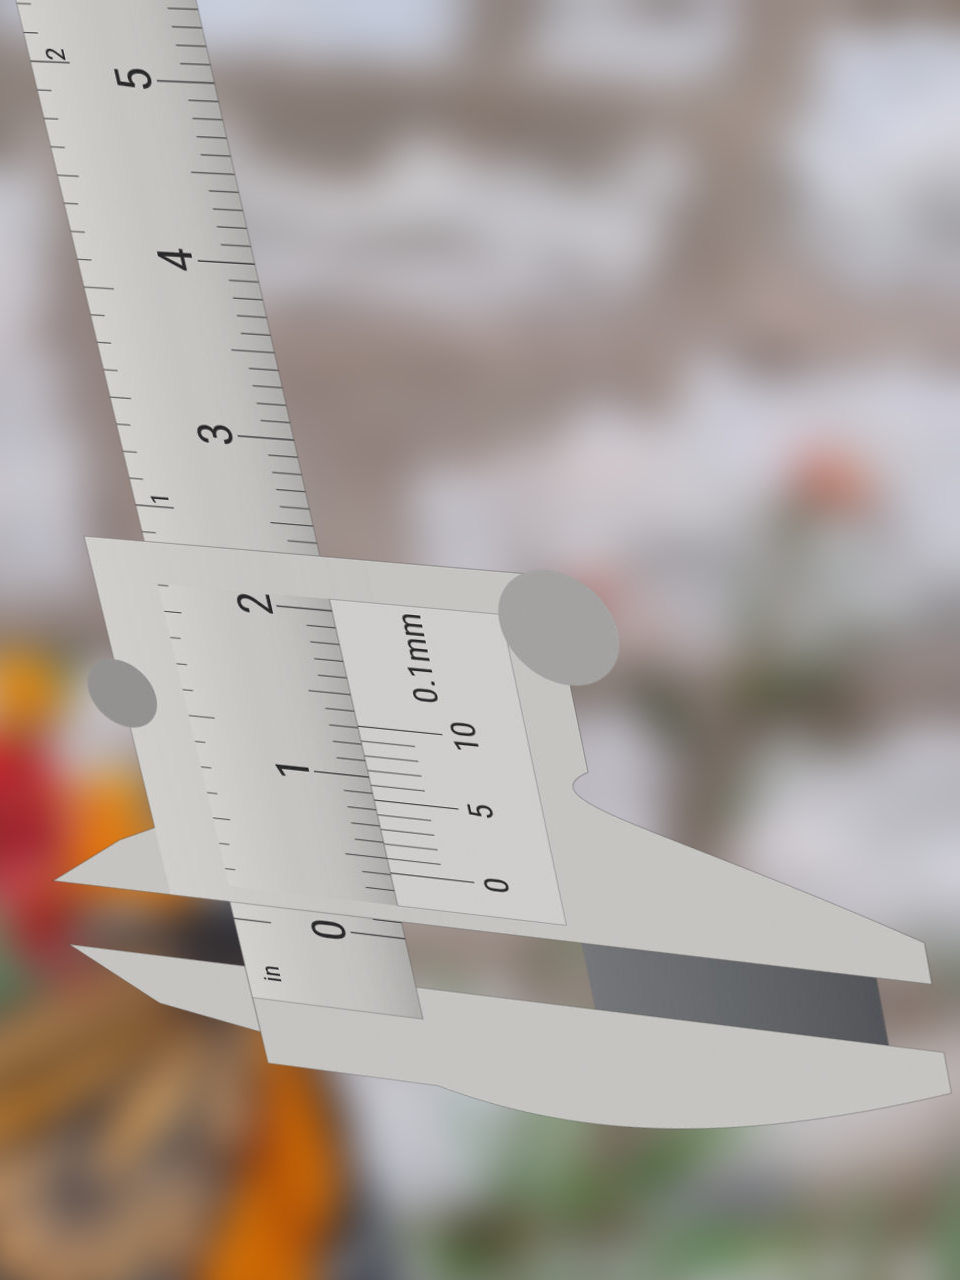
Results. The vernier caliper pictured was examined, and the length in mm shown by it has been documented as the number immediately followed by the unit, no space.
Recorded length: 4.1mm
